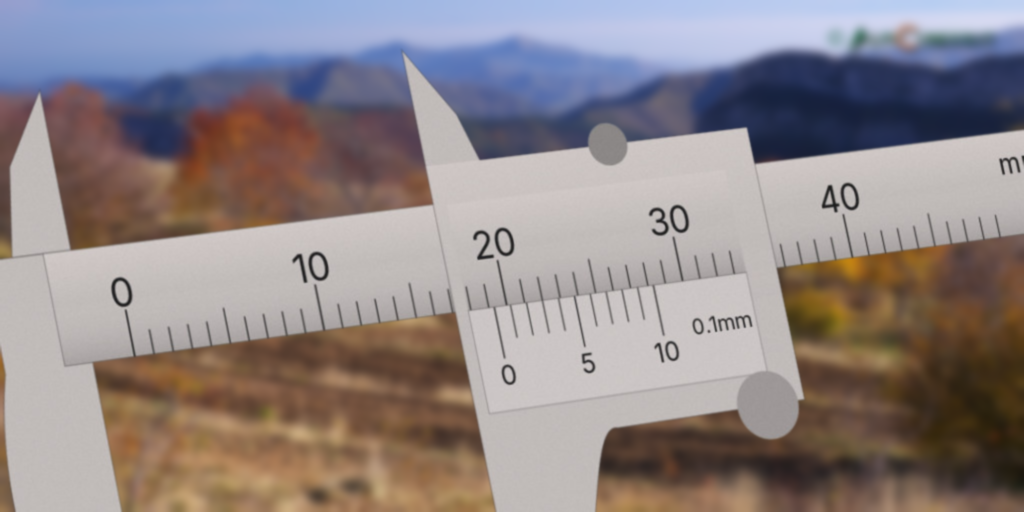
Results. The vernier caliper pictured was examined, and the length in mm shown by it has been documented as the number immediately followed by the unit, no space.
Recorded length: 19.3mm
